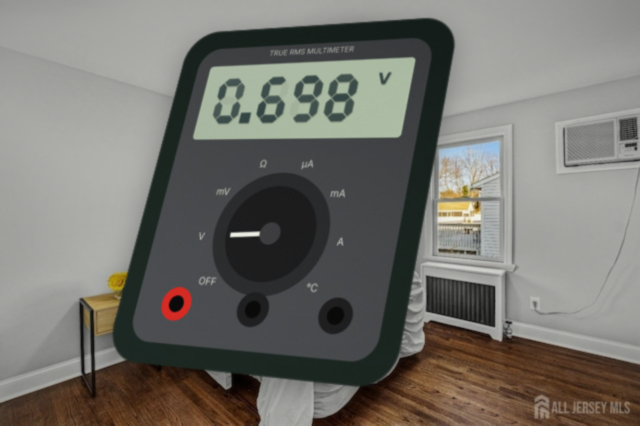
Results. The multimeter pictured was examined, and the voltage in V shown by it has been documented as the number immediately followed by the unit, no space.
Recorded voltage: 0.698V
